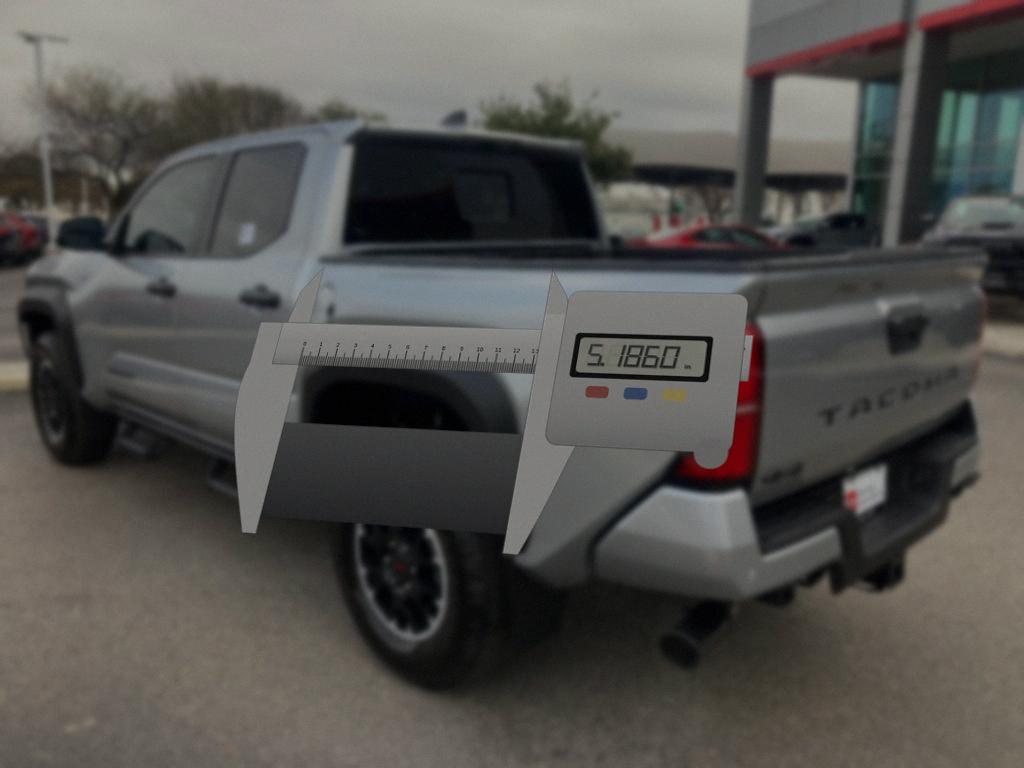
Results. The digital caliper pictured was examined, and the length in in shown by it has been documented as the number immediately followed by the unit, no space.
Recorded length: 5.1860in
